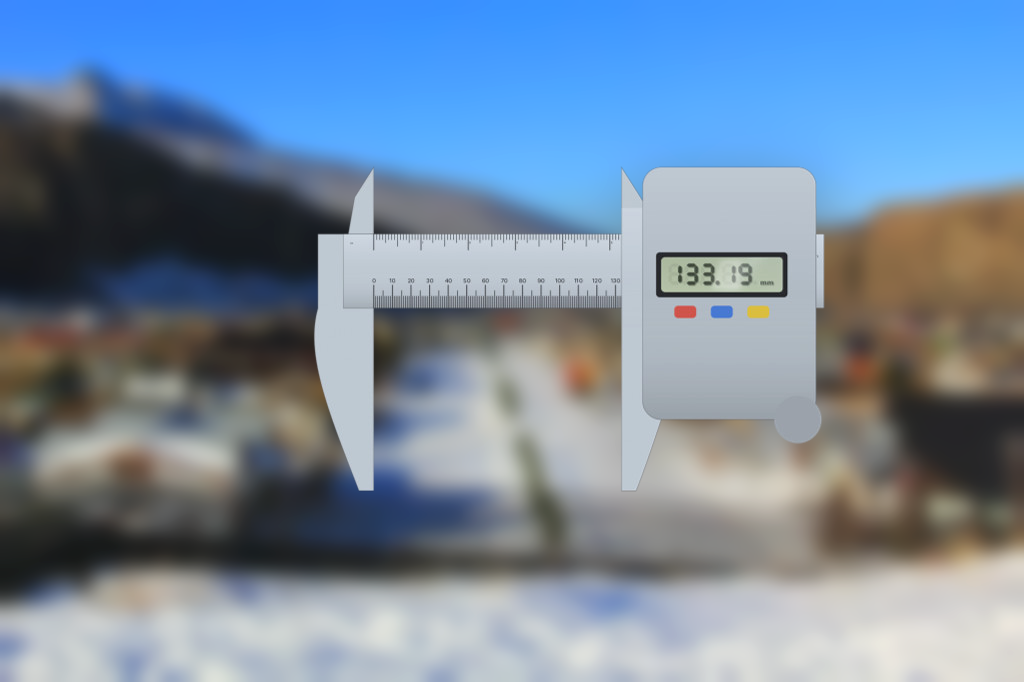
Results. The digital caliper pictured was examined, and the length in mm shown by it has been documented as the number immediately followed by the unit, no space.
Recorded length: 133.19mm
